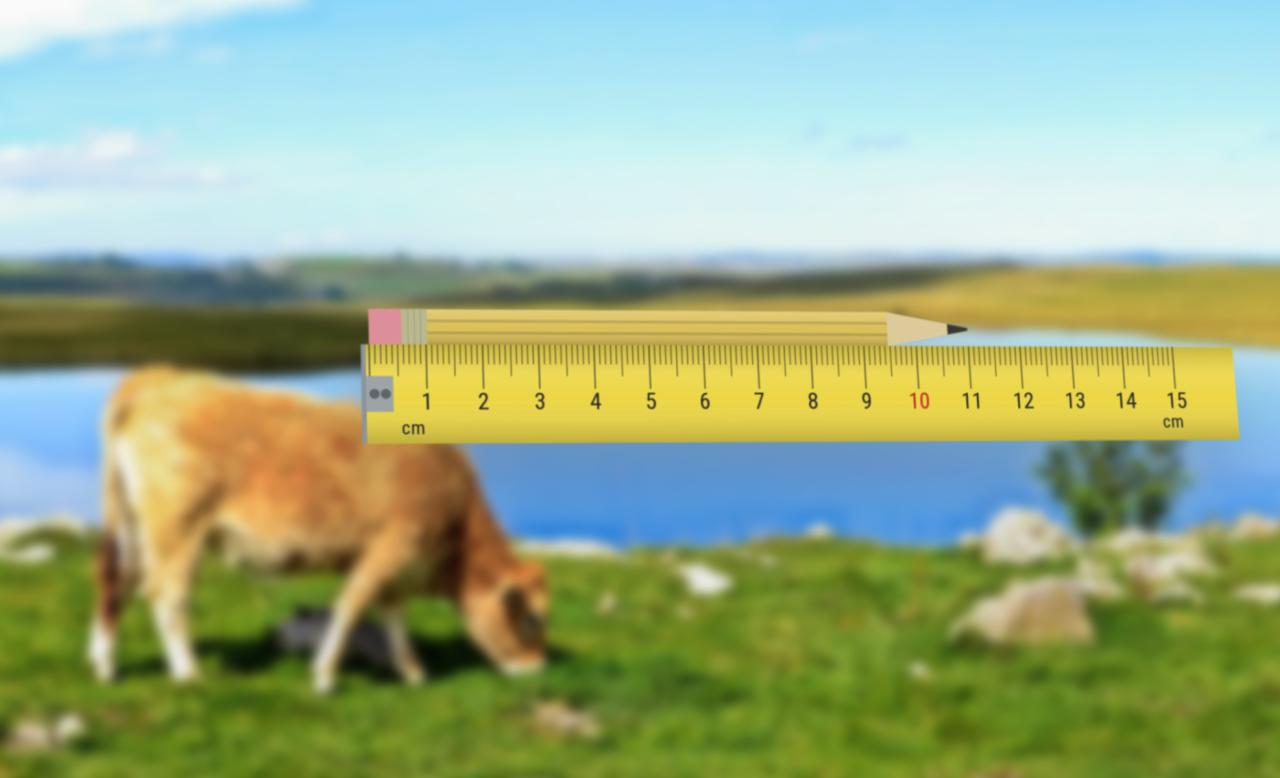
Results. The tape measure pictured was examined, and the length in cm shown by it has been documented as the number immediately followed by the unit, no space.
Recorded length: 11cm
